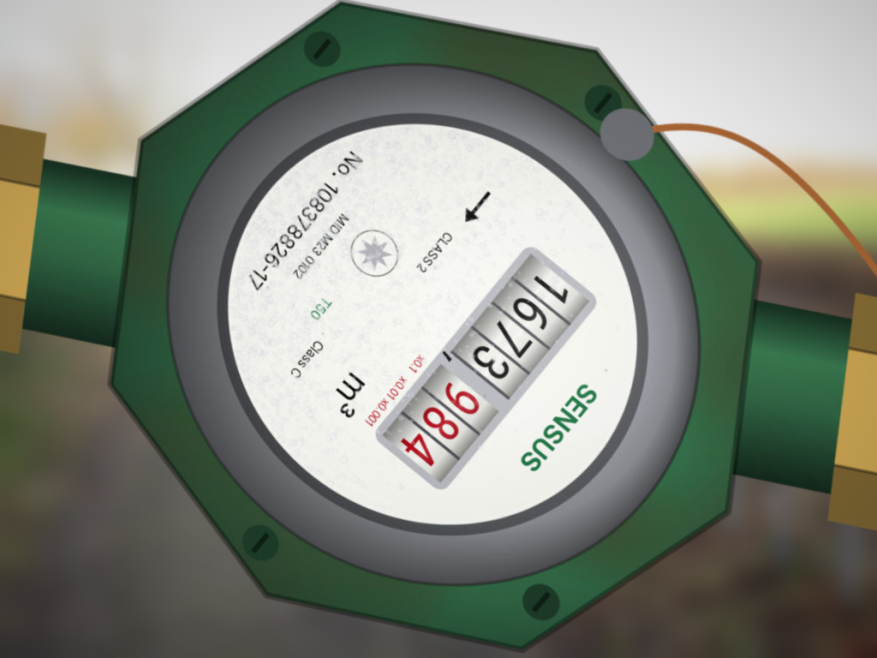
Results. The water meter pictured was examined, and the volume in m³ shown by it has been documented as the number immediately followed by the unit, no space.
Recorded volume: 1673.984m³
